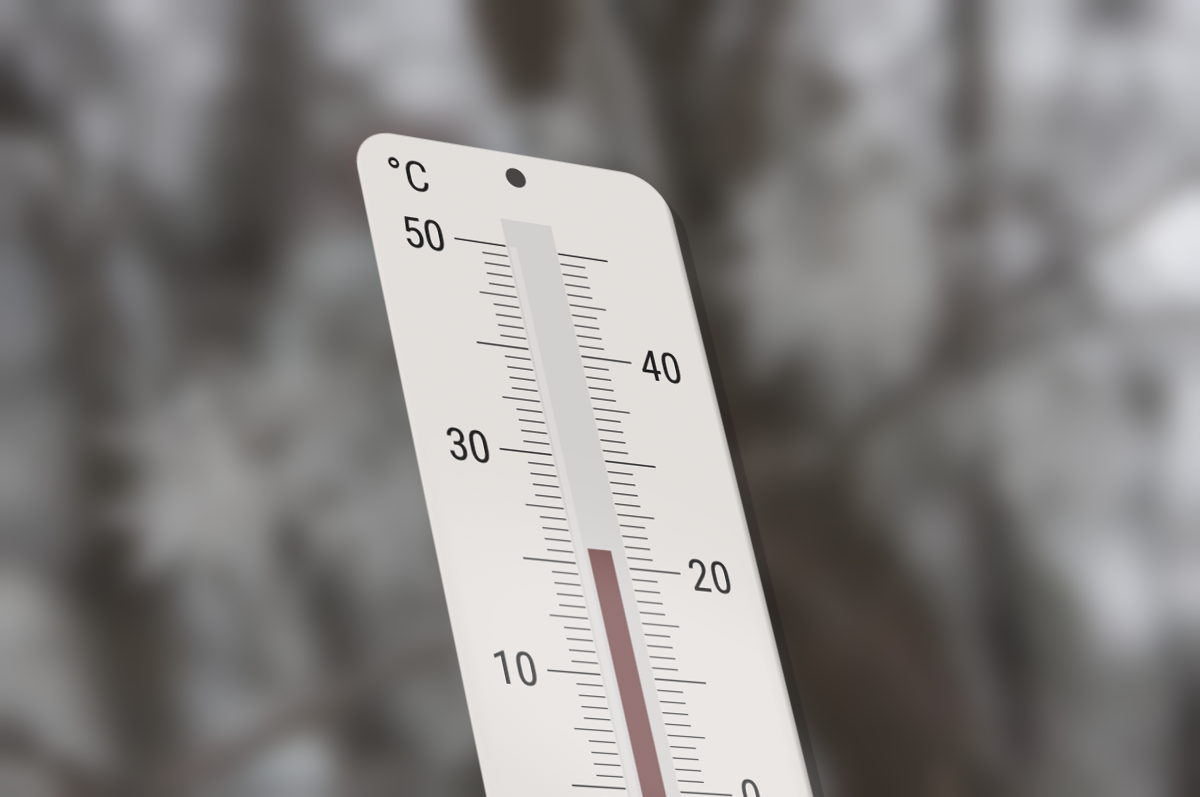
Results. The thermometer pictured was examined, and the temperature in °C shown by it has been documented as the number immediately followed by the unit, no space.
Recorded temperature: 21.5°C
